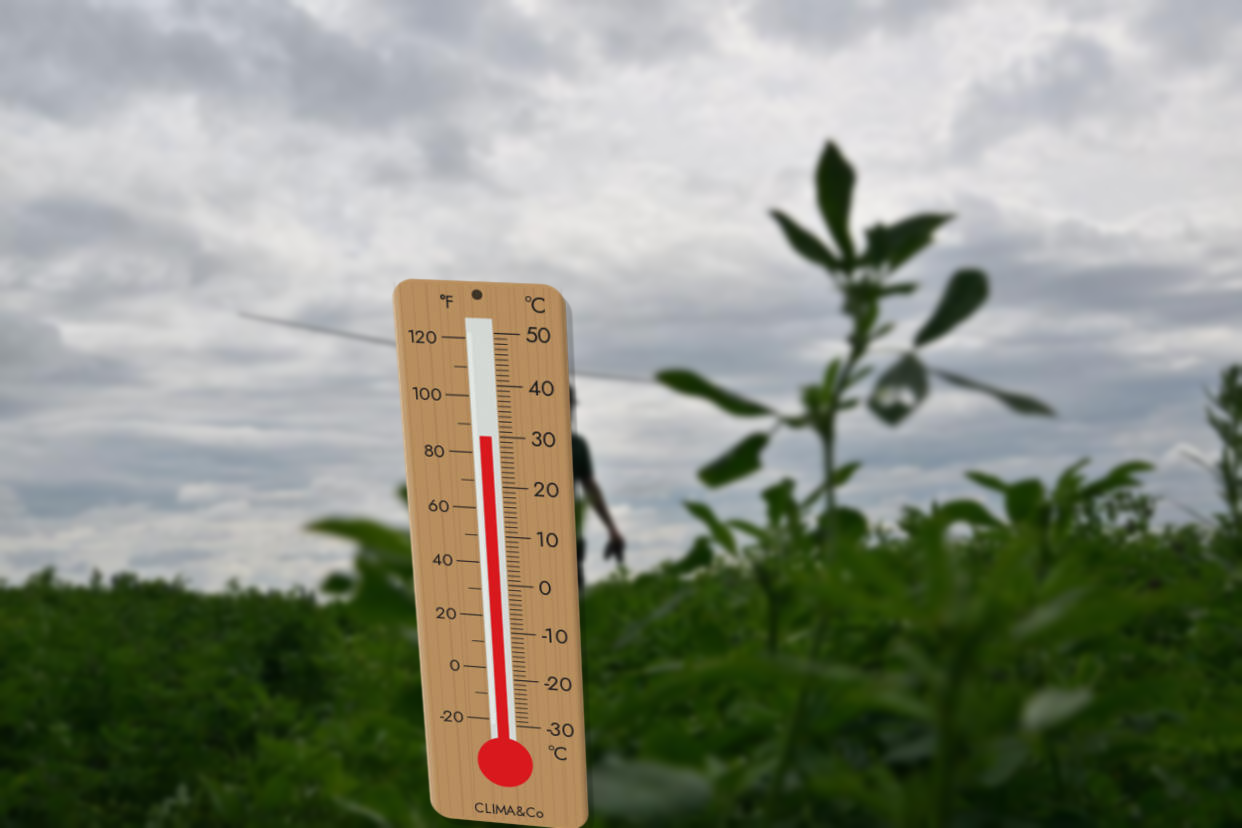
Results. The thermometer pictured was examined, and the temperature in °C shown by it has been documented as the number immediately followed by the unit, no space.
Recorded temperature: 30°C
